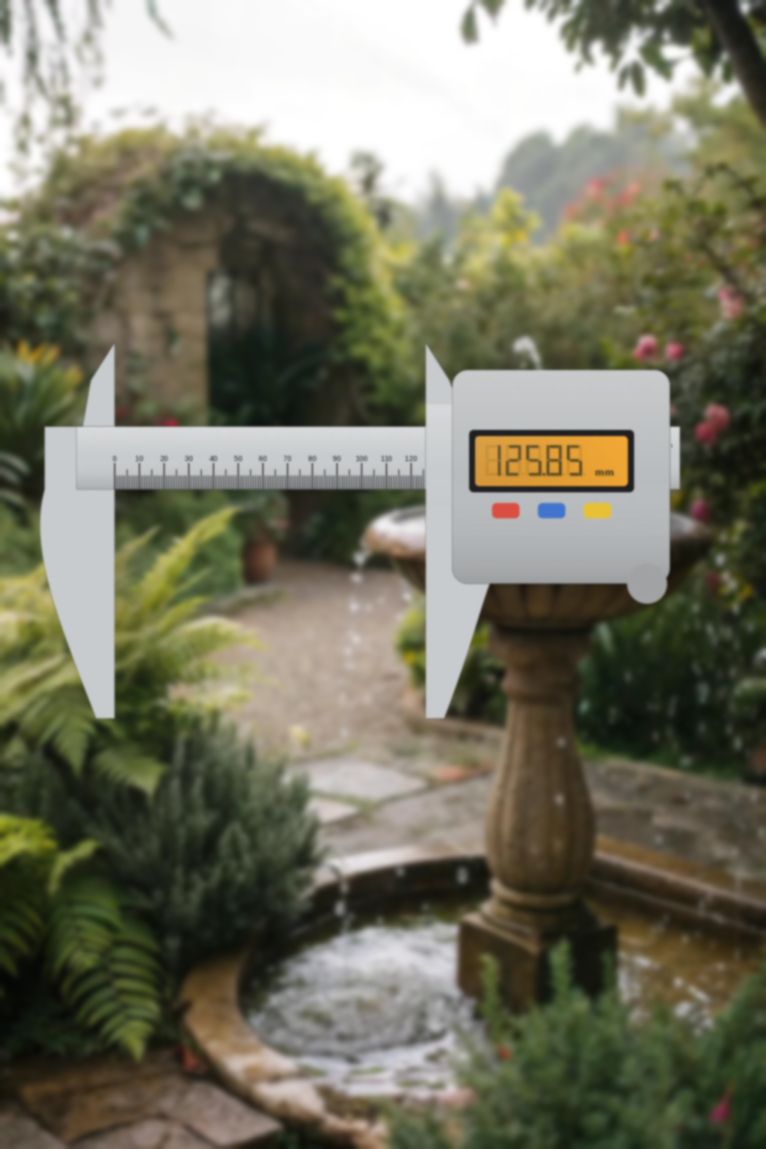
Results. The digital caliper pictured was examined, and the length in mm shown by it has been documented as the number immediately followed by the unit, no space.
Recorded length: 125.85mm
